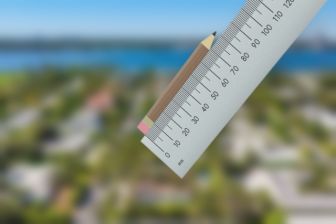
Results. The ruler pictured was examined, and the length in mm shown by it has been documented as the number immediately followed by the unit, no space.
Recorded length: 80mm
